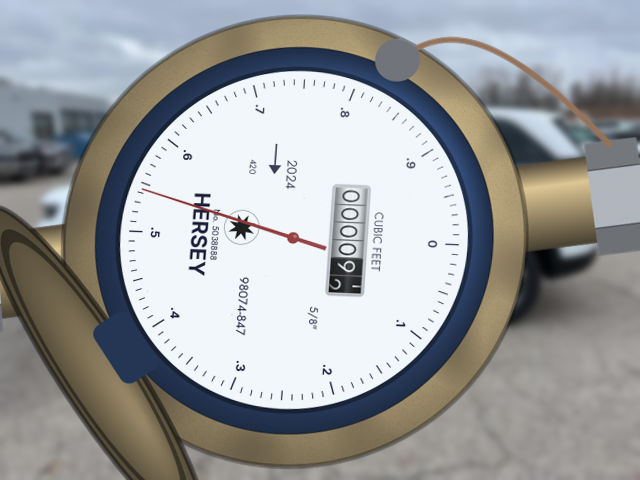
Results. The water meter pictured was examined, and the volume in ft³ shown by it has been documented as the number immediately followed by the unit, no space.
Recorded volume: 91.54ft³
